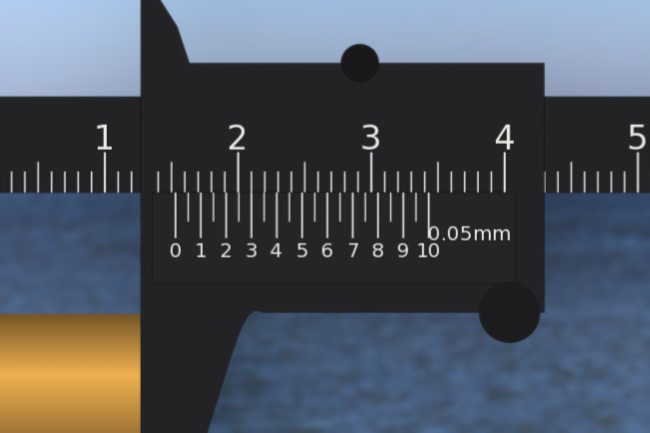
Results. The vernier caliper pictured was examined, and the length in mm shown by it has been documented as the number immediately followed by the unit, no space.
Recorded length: 15.3mm
